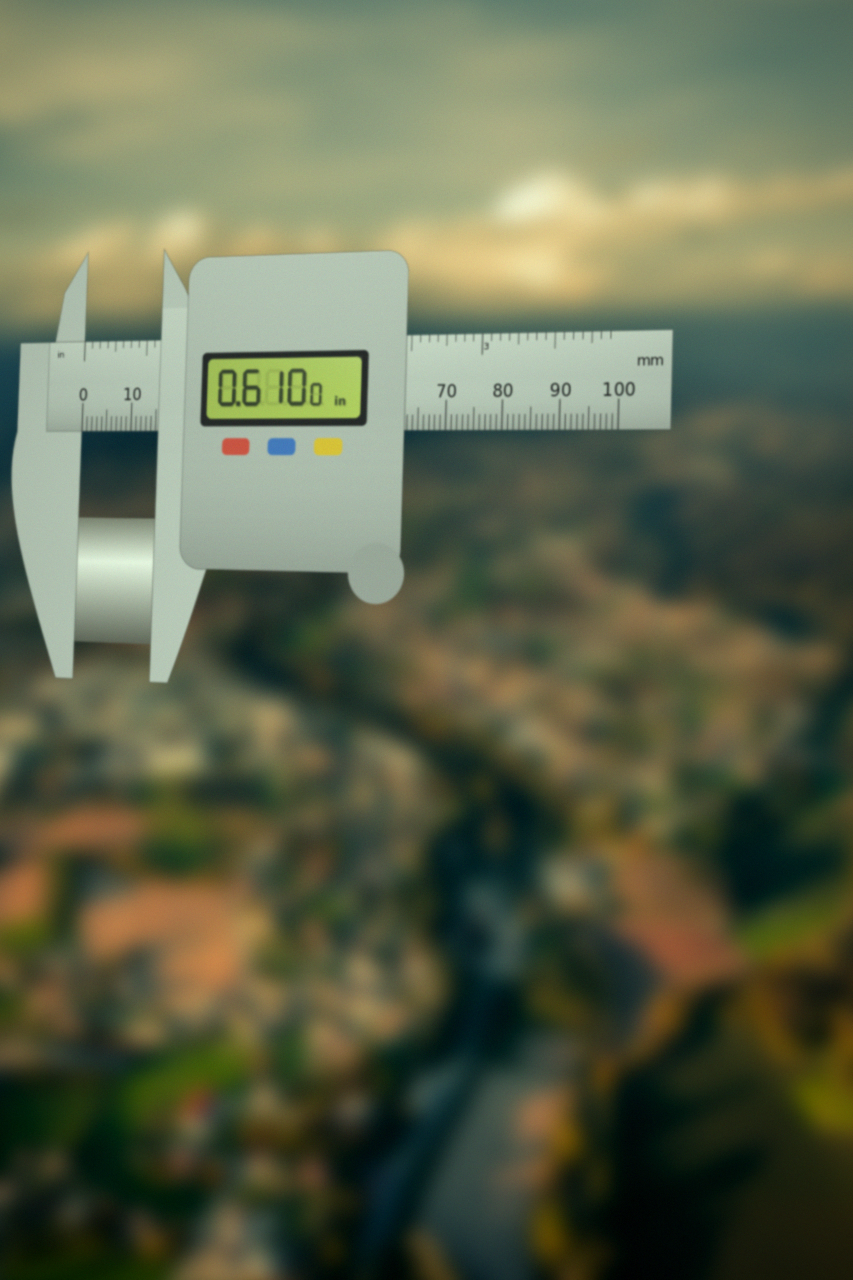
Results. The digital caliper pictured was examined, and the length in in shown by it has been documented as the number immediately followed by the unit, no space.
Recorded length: 0.6100in
